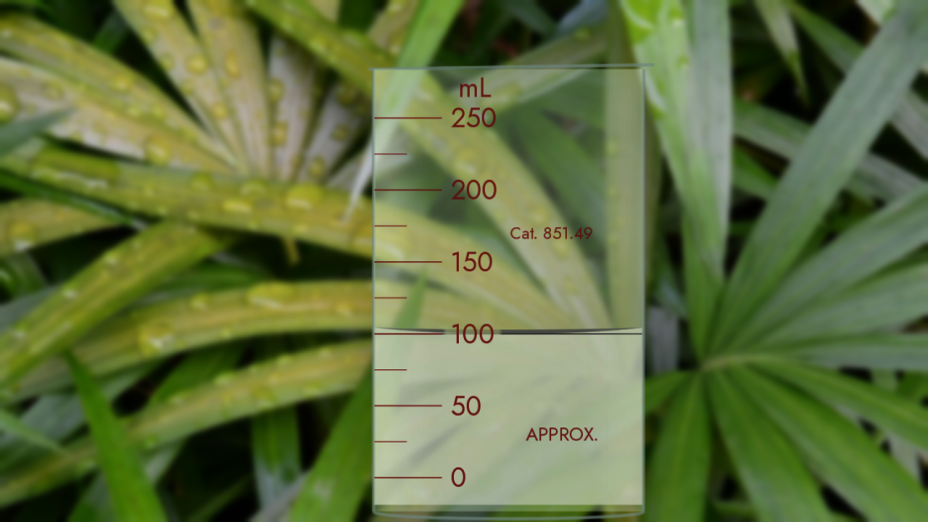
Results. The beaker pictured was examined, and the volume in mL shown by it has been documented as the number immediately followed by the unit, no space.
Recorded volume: 100mL
